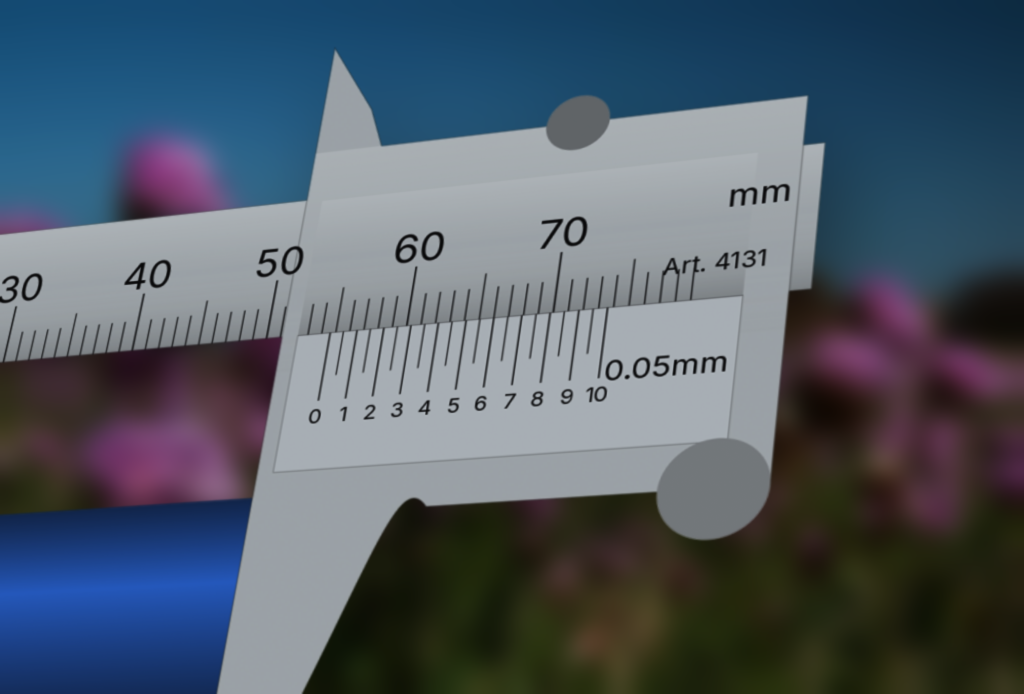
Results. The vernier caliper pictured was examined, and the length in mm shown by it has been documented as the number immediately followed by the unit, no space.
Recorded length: 54.6mm
